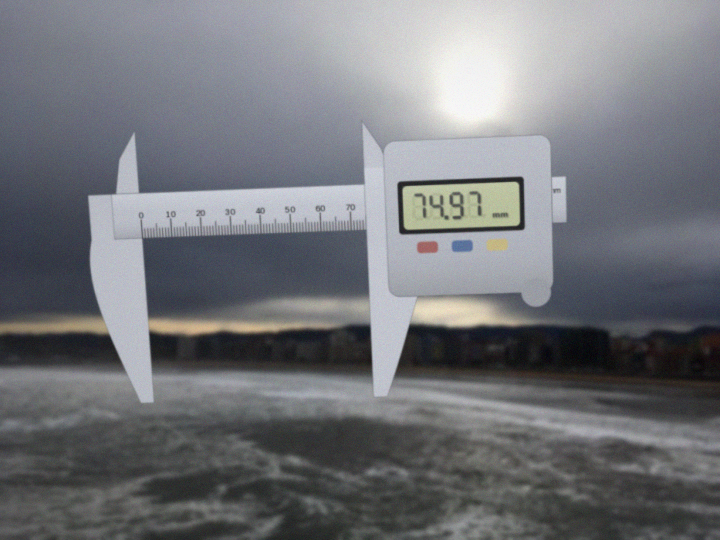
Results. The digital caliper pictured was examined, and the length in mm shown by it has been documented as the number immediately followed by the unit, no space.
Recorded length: 74.97mm
